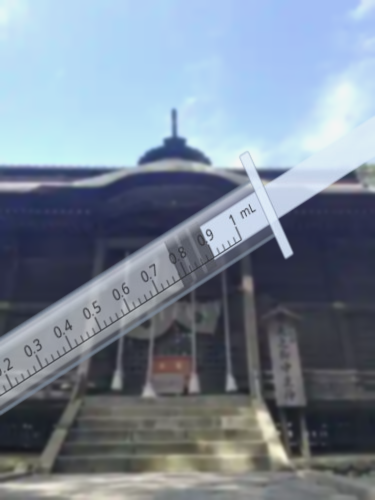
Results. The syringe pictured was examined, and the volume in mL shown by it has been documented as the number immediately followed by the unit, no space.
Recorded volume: 0.78mL
